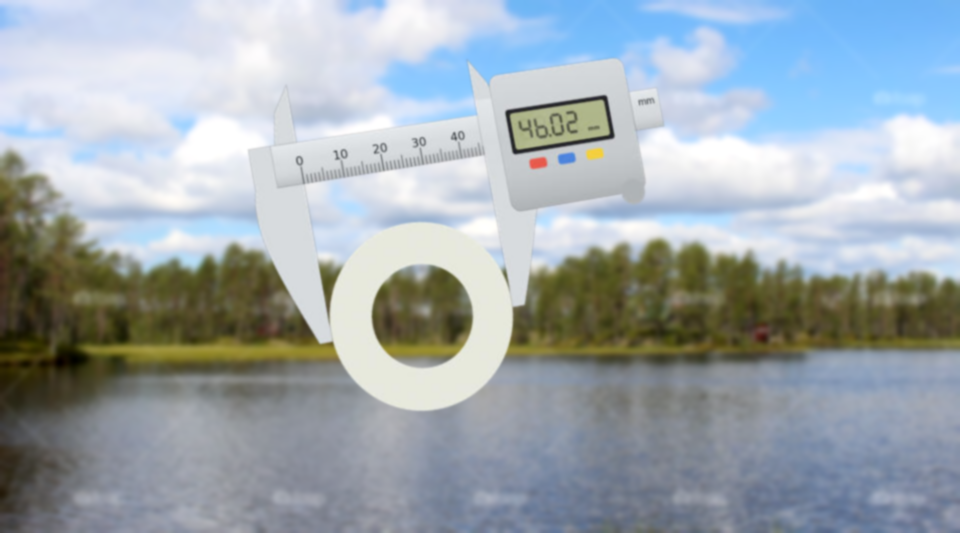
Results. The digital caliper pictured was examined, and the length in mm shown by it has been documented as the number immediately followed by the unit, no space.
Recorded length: 46.02mm
